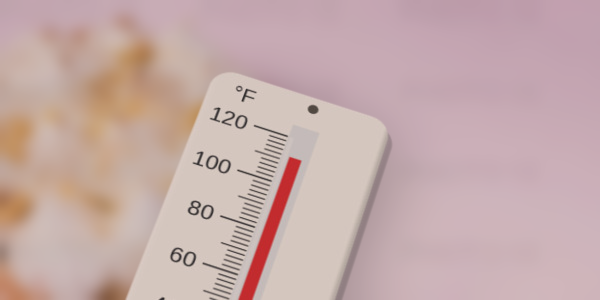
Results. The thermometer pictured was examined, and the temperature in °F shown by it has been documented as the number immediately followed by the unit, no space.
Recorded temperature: 112°F
